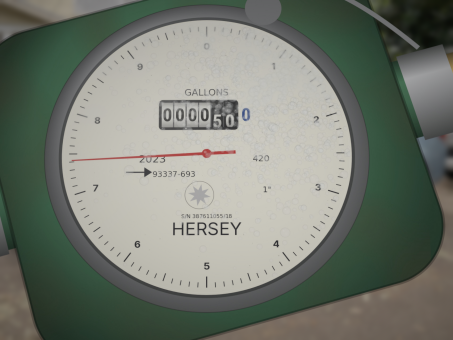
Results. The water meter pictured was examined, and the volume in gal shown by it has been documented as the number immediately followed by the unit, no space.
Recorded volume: 497.4gal
